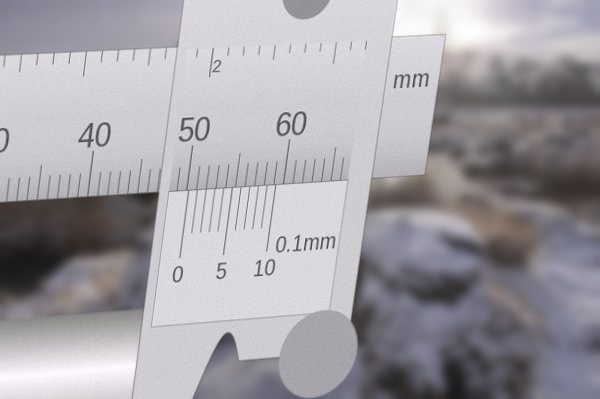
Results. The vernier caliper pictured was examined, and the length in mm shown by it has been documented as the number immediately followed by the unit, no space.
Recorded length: 50.2mm
